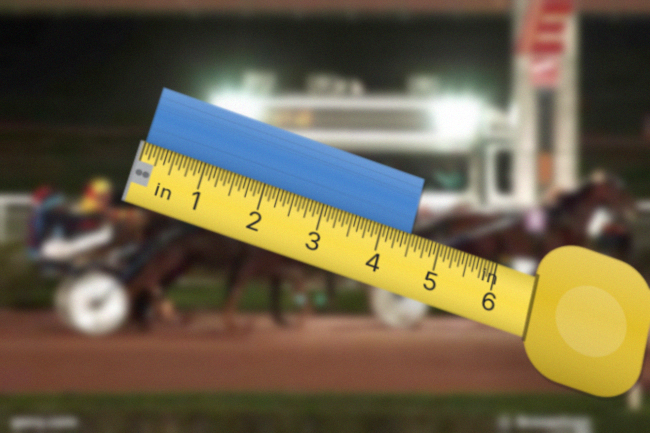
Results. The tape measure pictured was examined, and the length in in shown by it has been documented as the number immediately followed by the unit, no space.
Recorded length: 4.5in
